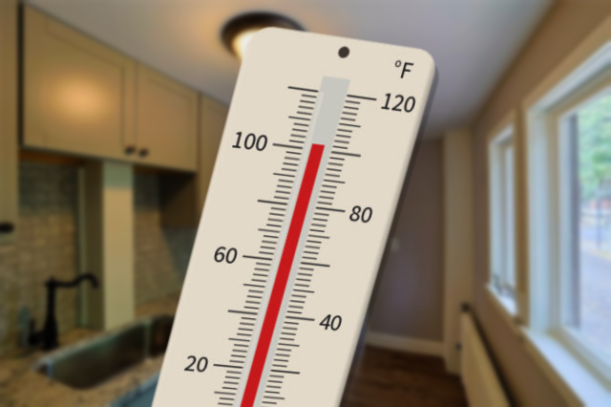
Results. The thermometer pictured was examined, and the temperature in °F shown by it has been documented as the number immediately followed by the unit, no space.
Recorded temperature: 102°F
